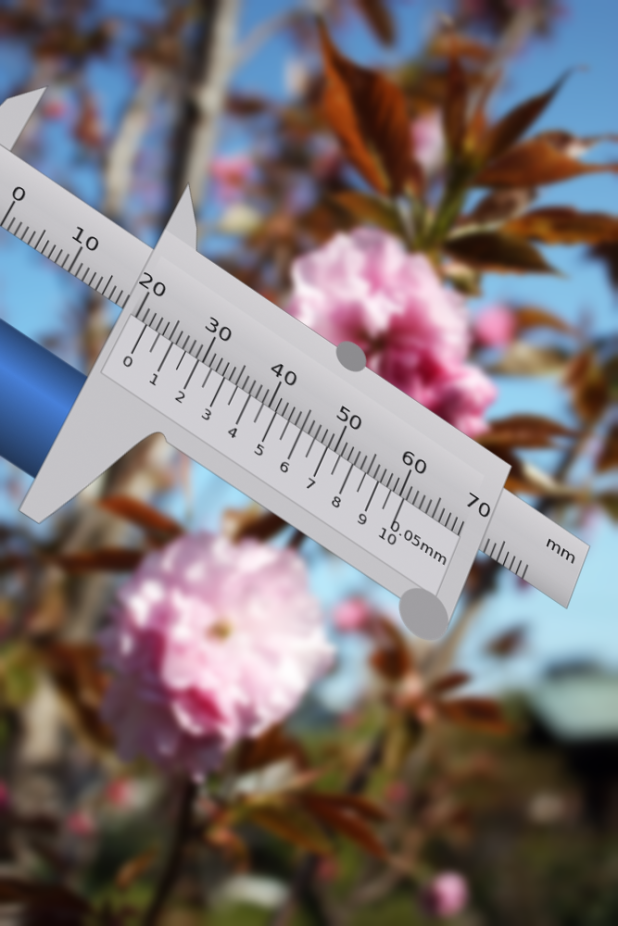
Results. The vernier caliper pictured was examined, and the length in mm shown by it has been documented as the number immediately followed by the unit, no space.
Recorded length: 21.6mm
